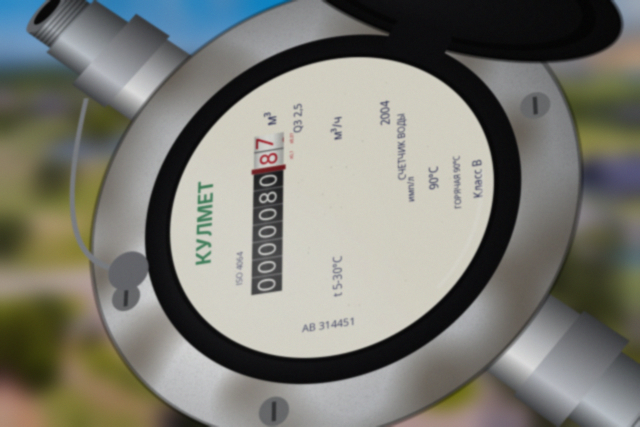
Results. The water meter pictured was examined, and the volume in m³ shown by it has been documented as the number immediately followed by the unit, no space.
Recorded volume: 80.87m³
